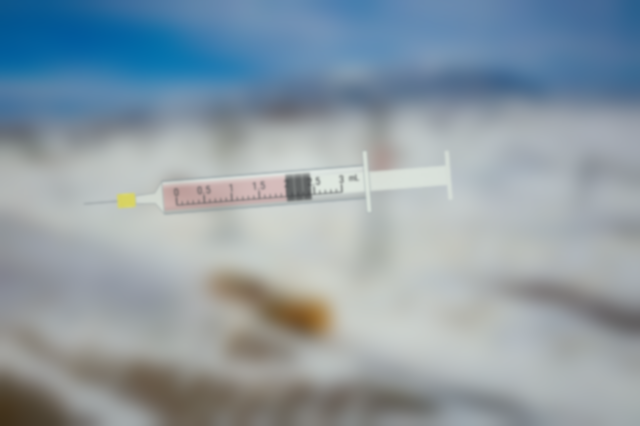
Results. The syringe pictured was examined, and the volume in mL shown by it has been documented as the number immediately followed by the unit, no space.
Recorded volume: 2mL
